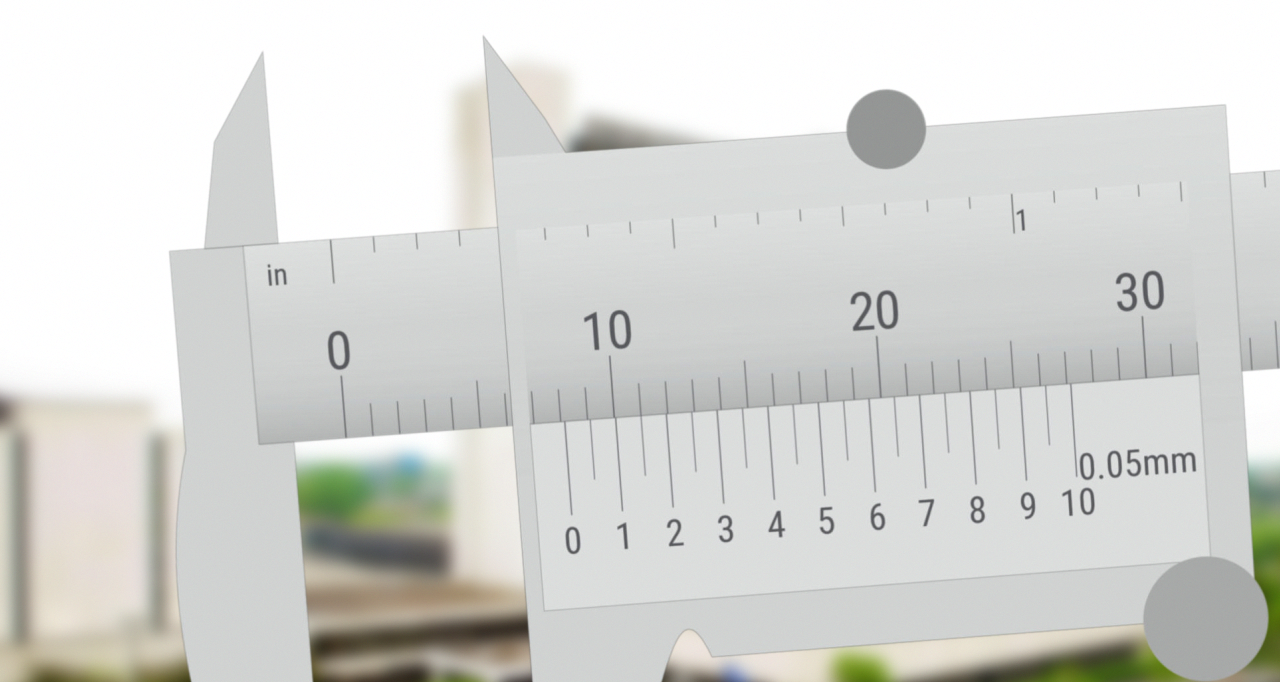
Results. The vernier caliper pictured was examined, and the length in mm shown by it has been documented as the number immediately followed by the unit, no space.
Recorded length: 8.15mm
